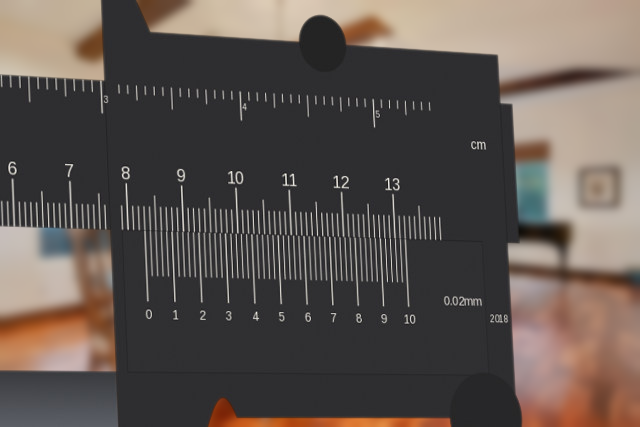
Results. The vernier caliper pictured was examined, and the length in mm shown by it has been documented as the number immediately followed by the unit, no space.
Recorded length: 83.0mm
